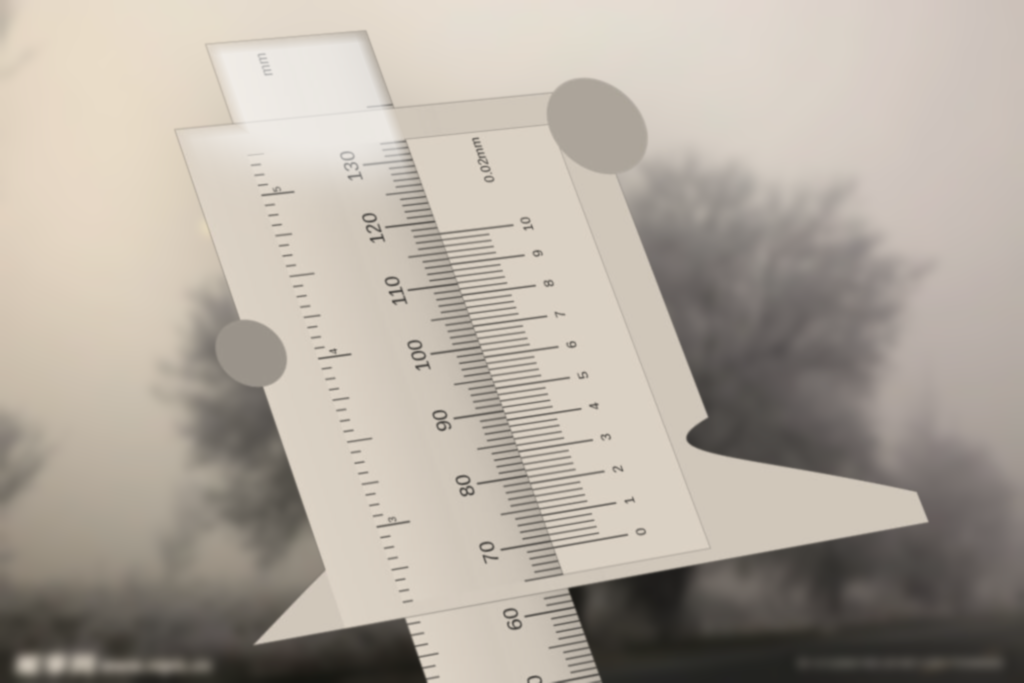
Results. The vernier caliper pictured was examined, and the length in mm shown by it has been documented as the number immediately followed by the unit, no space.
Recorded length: 69.0mm
